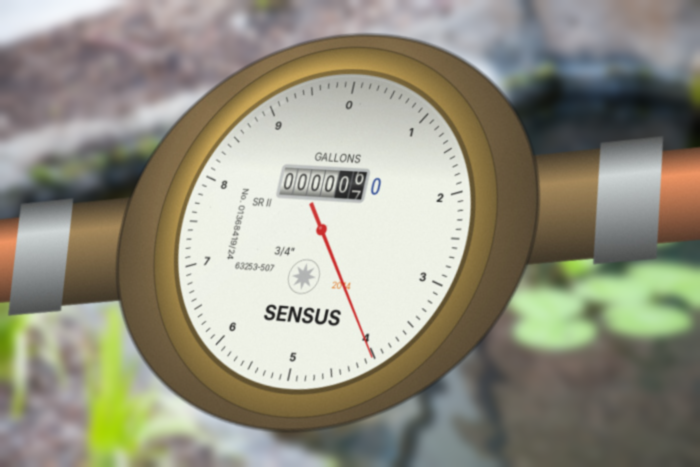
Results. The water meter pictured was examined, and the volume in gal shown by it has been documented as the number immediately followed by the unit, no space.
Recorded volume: 64.0gal
